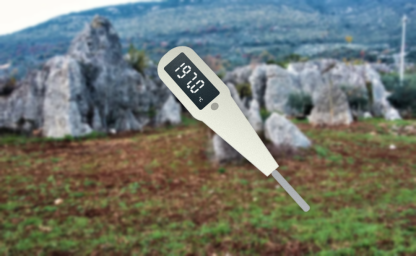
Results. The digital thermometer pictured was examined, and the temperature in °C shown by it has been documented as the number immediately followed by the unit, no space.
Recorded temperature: 197.0°C
